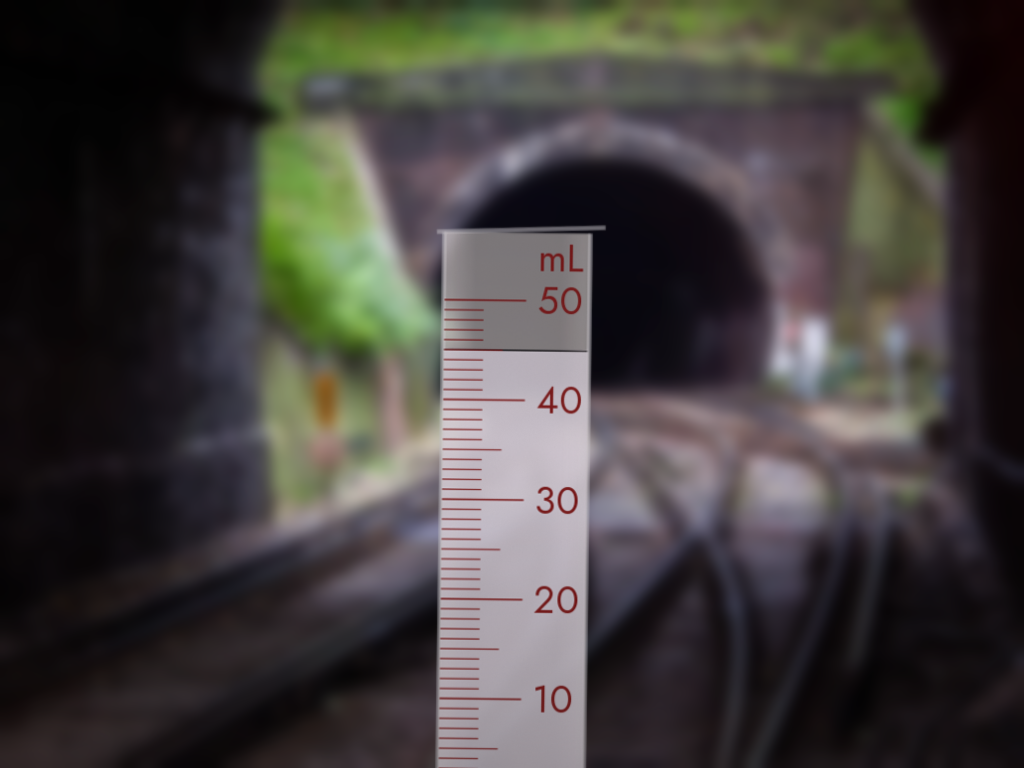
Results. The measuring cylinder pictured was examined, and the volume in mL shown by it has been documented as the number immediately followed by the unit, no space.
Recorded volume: 45mL
